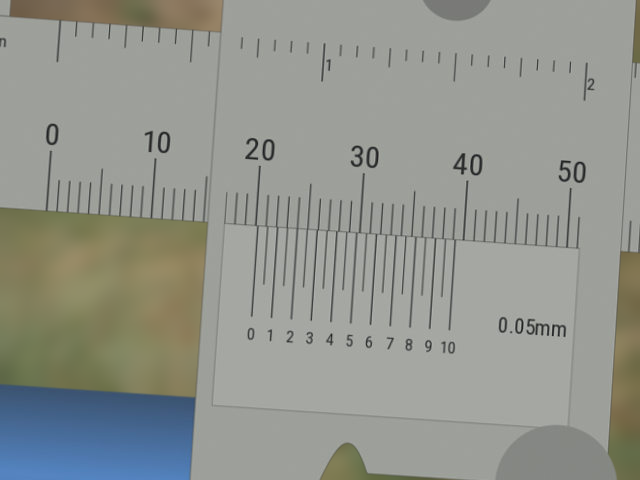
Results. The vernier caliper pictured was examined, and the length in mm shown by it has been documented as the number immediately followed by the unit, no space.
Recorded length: 20.2mm
